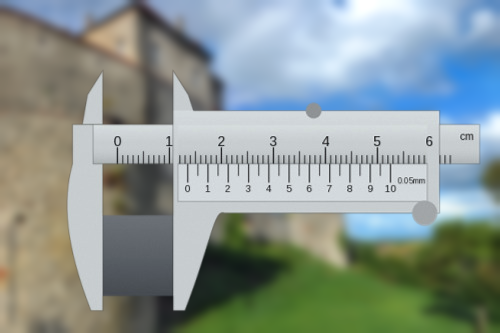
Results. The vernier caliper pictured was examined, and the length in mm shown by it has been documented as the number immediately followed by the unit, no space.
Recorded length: 13.5mm
